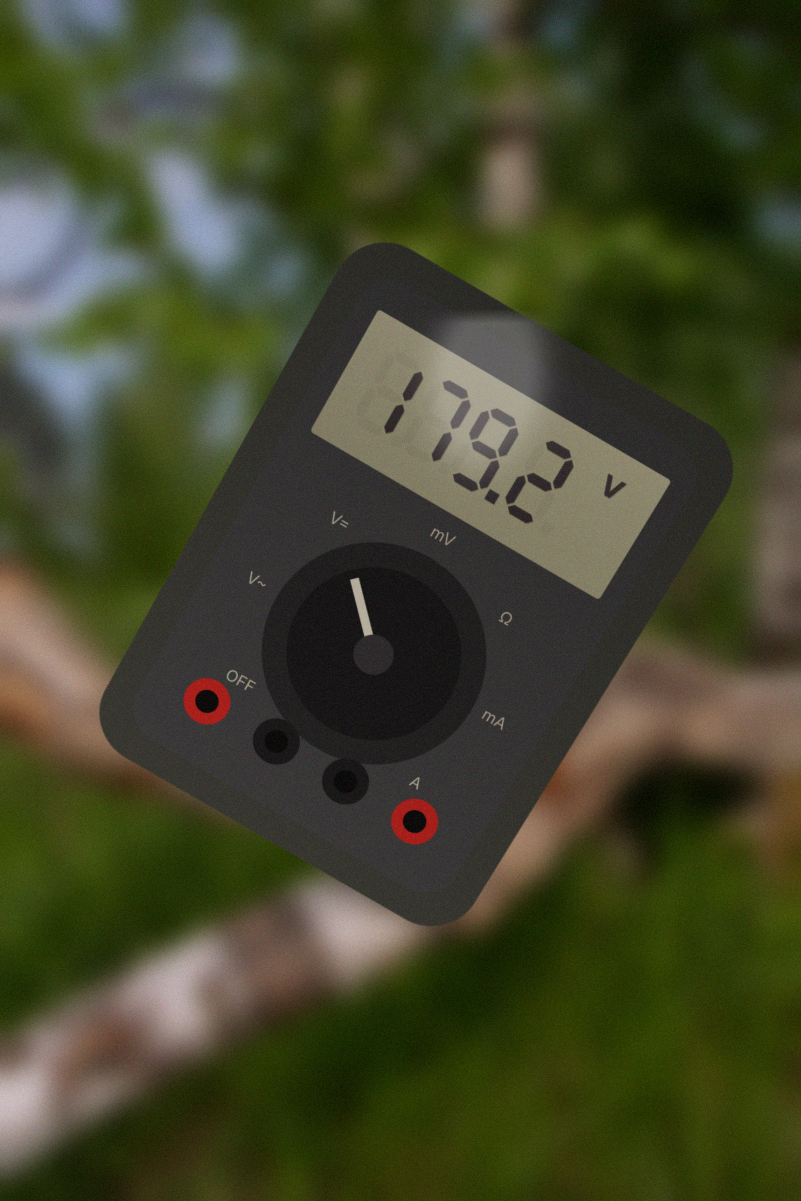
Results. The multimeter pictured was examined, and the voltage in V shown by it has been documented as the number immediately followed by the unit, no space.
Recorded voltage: 179.2V
